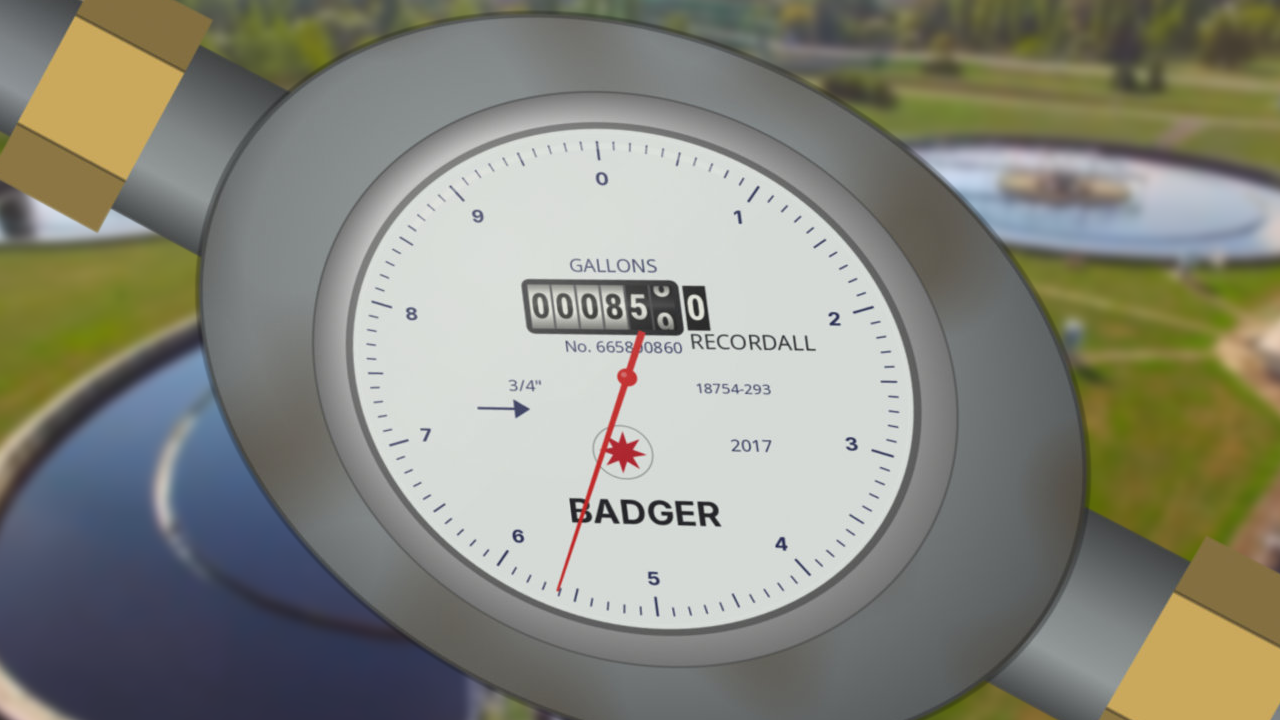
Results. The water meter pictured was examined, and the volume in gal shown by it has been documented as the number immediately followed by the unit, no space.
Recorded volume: 8585.6gal
